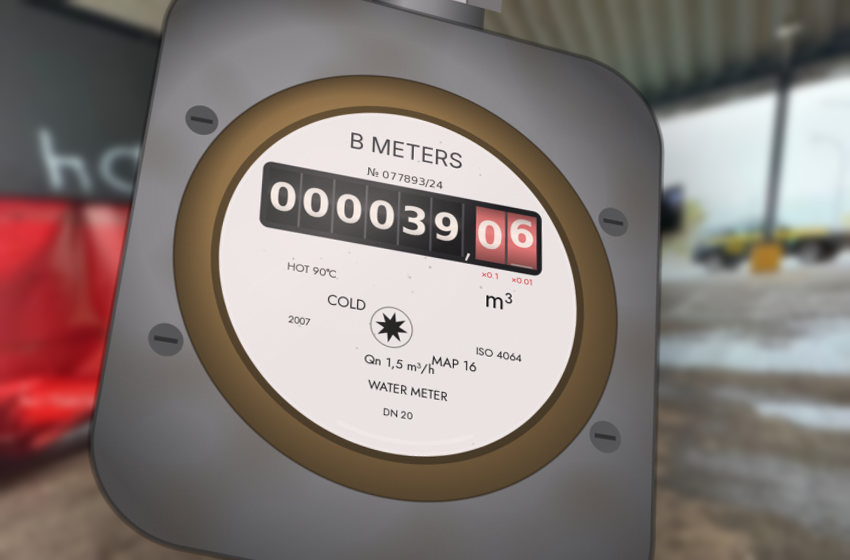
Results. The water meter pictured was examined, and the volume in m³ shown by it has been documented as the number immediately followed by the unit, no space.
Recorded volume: 39.06m³
